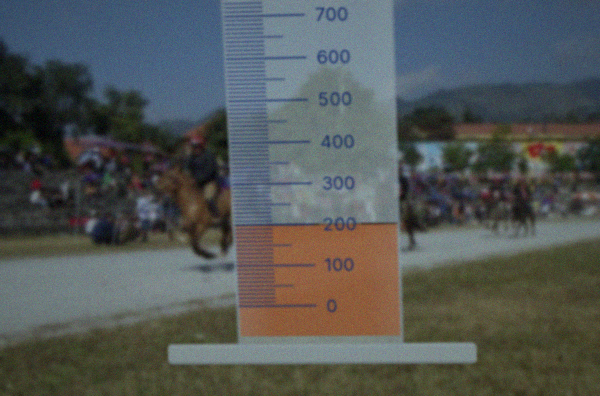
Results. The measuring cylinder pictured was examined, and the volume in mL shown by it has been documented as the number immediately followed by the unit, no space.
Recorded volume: 200mL
